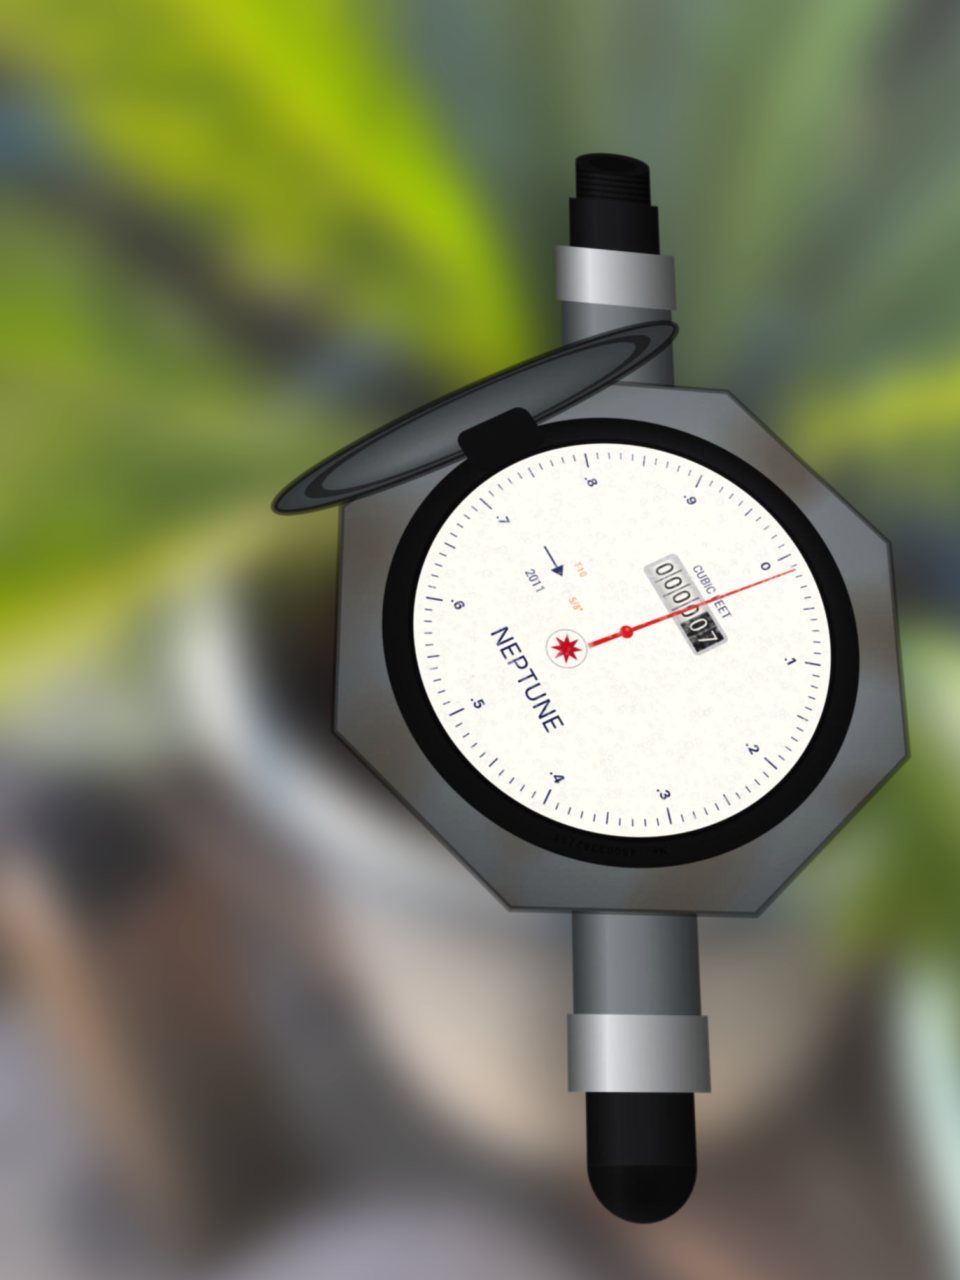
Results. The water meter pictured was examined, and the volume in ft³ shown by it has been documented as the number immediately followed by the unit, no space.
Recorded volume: 7.01ft³
